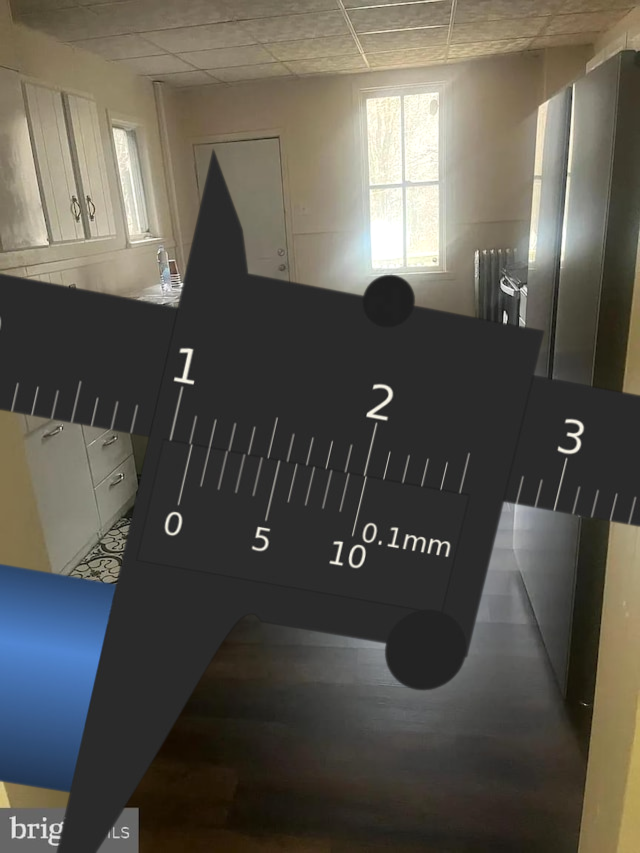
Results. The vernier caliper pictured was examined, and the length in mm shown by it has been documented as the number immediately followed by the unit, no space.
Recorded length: 11.1mm
